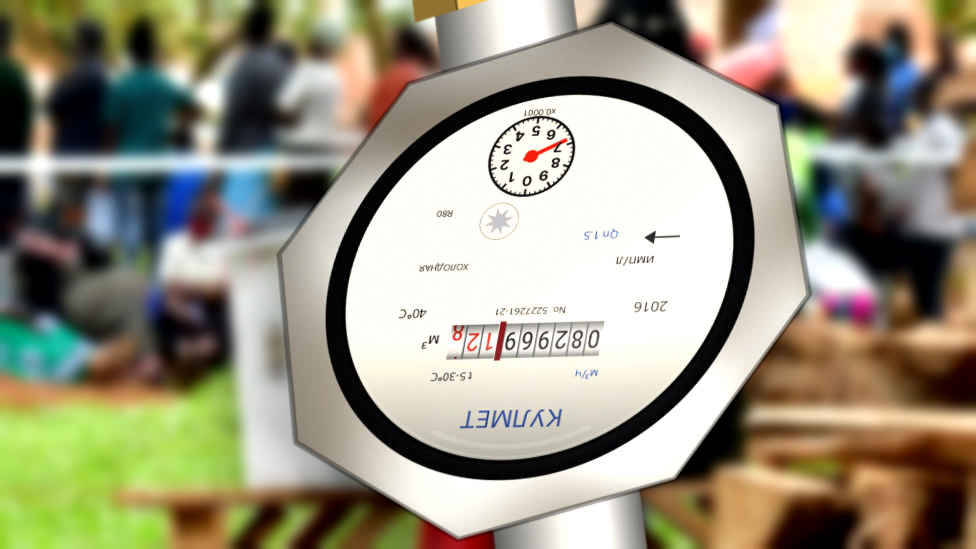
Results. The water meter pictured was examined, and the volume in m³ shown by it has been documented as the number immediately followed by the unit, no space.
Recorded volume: 82969.1276m³
